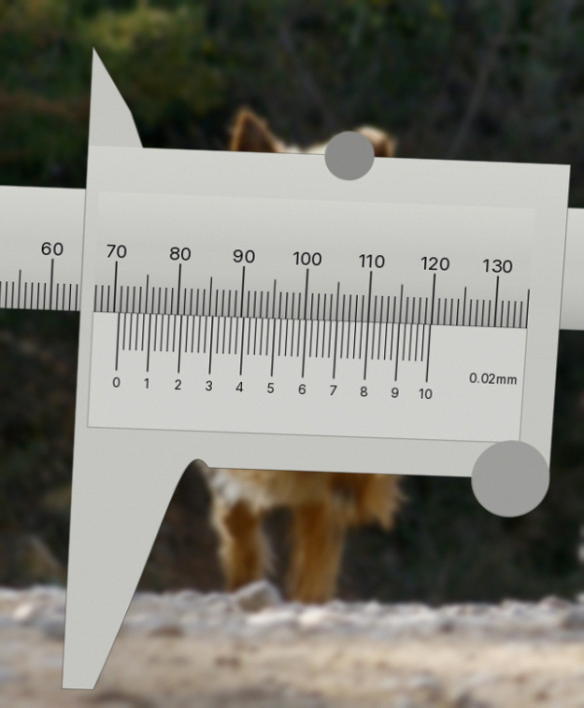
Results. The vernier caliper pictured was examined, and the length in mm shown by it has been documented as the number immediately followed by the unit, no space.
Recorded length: 70.8mm
